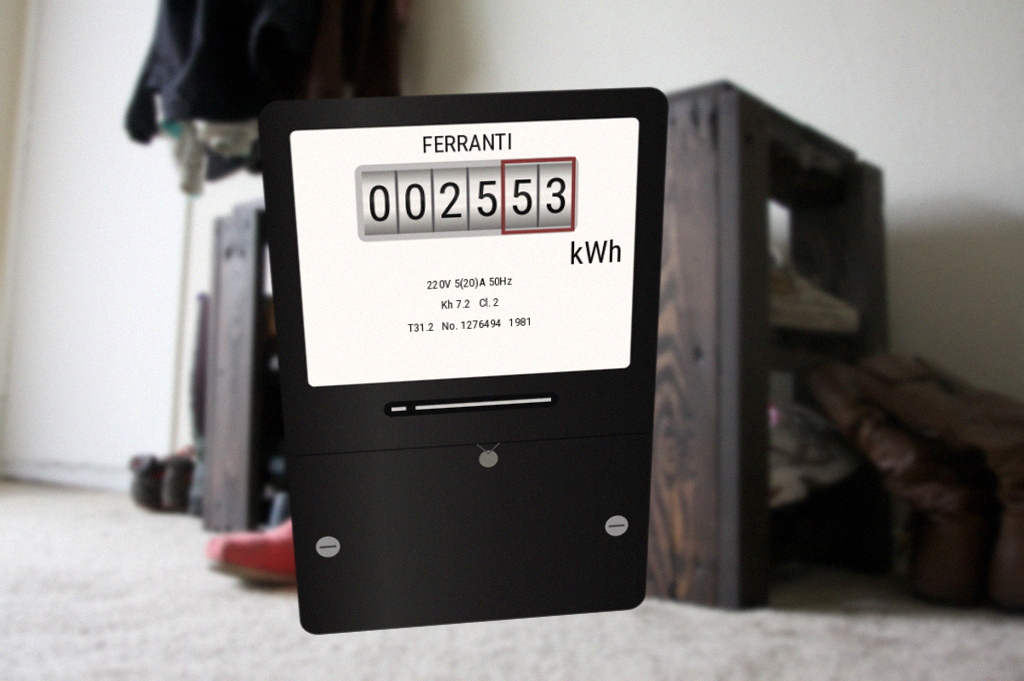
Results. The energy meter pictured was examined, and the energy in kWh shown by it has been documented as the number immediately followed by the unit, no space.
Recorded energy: 25.53kWh
